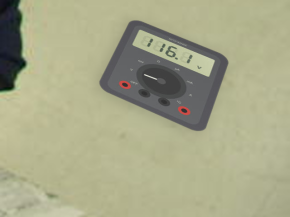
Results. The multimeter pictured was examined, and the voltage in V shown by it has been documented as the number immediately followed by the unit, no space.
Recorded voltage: 116.1V
